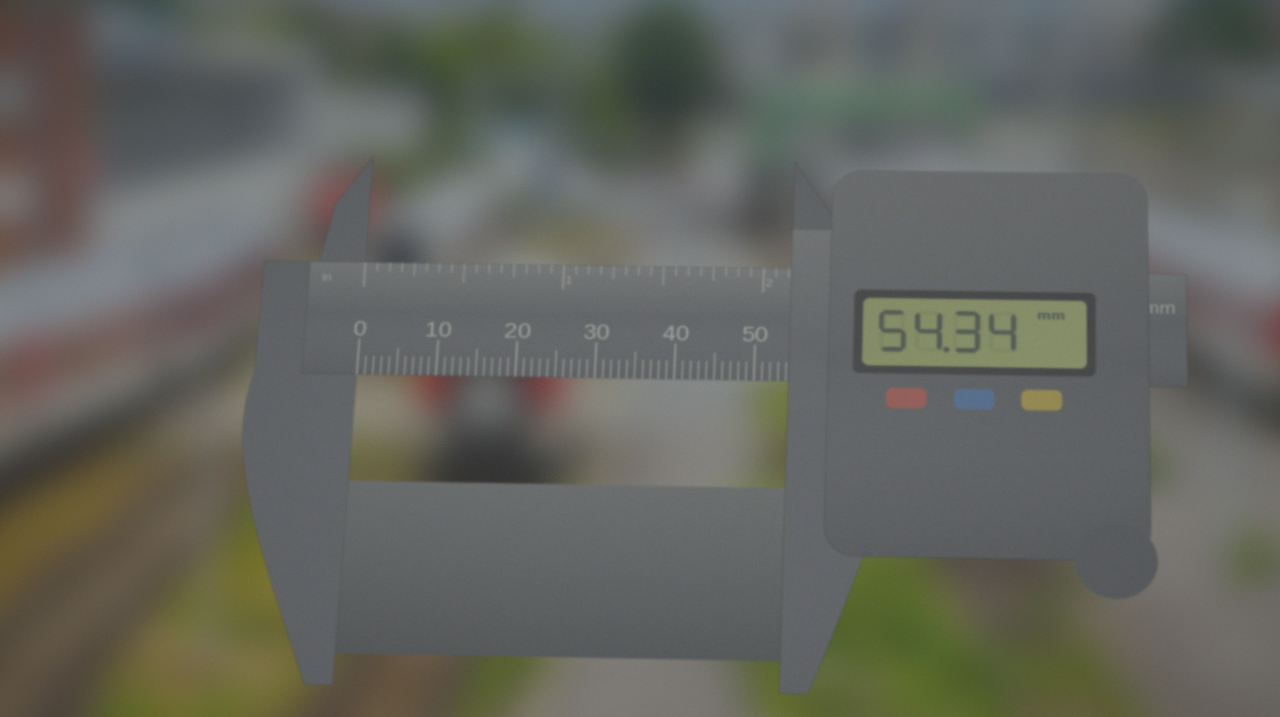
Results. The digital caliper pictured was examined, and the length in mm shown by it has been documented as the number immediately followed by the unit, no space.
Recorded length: 54.34mm
